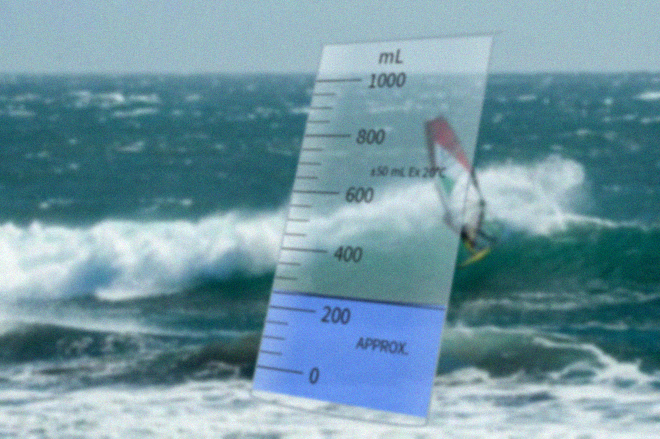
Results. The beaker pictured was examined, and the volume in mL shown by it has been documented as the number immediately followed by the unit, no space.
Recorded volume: 250mL
